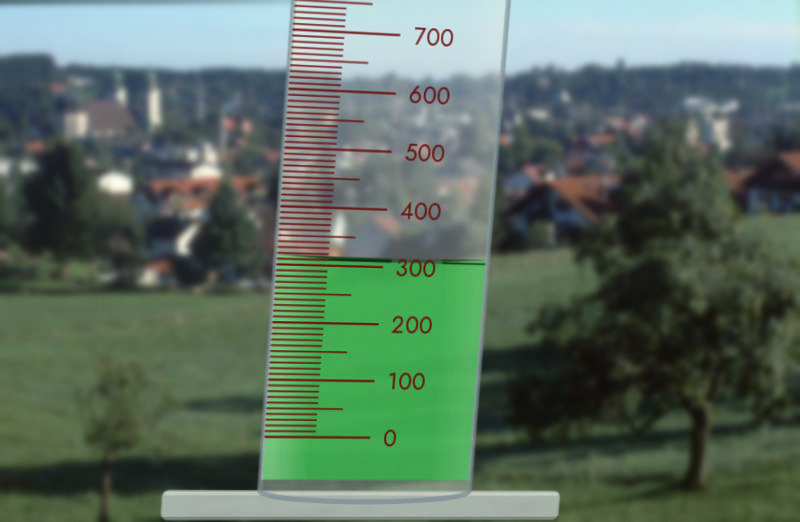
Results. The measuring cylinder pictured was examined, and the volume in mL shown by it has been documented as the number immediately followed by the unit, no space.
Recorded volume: 310mL
